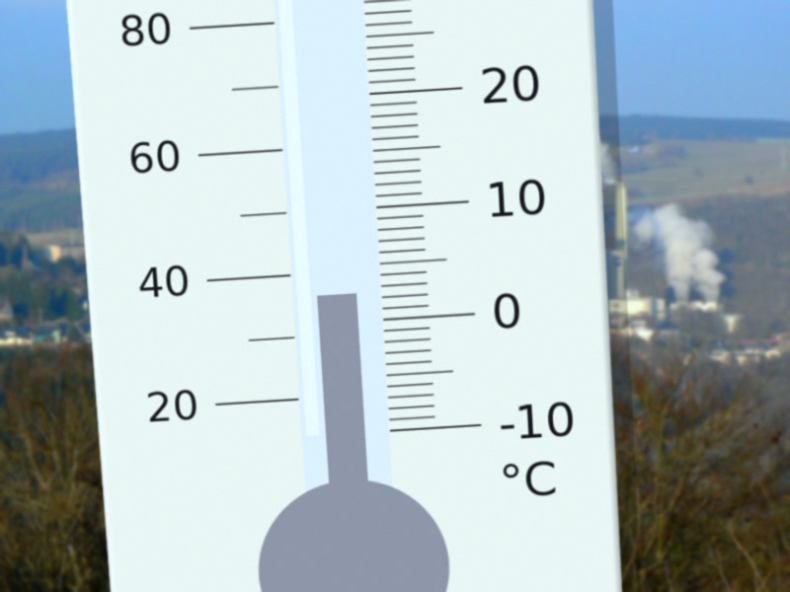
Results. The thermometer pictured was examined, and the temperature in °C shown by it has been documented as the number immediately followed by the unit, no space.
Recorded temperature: 2.5°C
